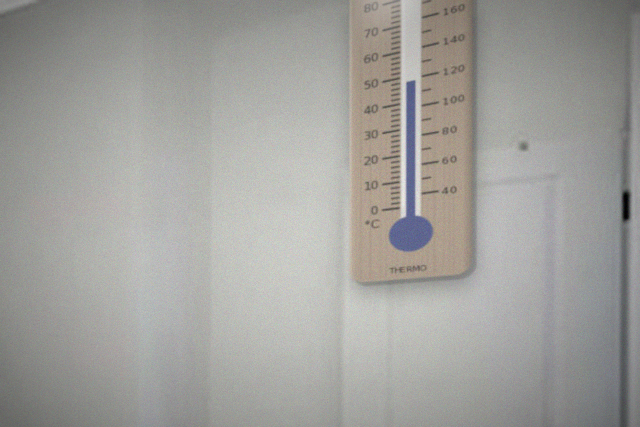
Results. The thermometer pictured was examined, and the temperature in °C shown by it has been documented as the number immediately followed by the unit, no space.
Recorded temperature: 48°C
